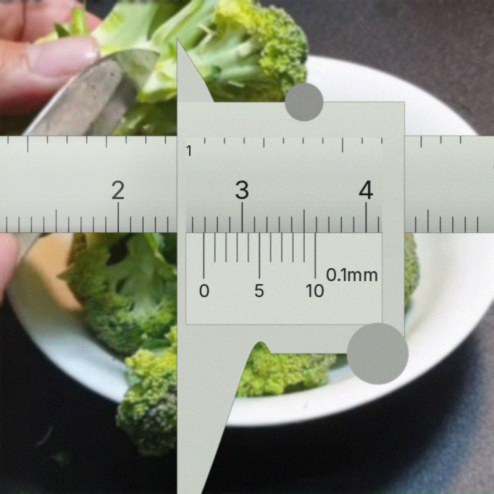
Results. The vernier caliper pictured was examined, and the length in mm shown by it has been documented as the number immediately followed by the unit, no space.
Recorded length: 26.9mm
